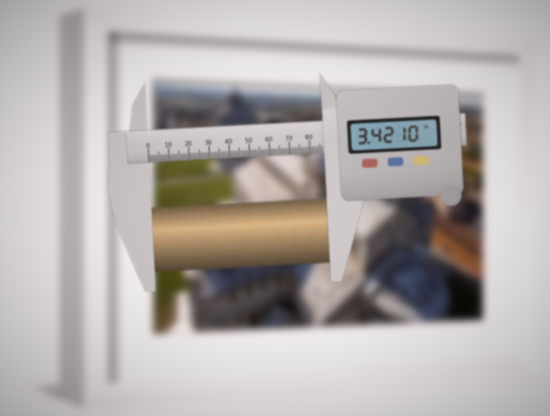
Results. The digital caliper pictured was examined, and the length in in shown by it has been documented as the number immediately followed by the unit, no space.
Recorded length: 3.4210in
